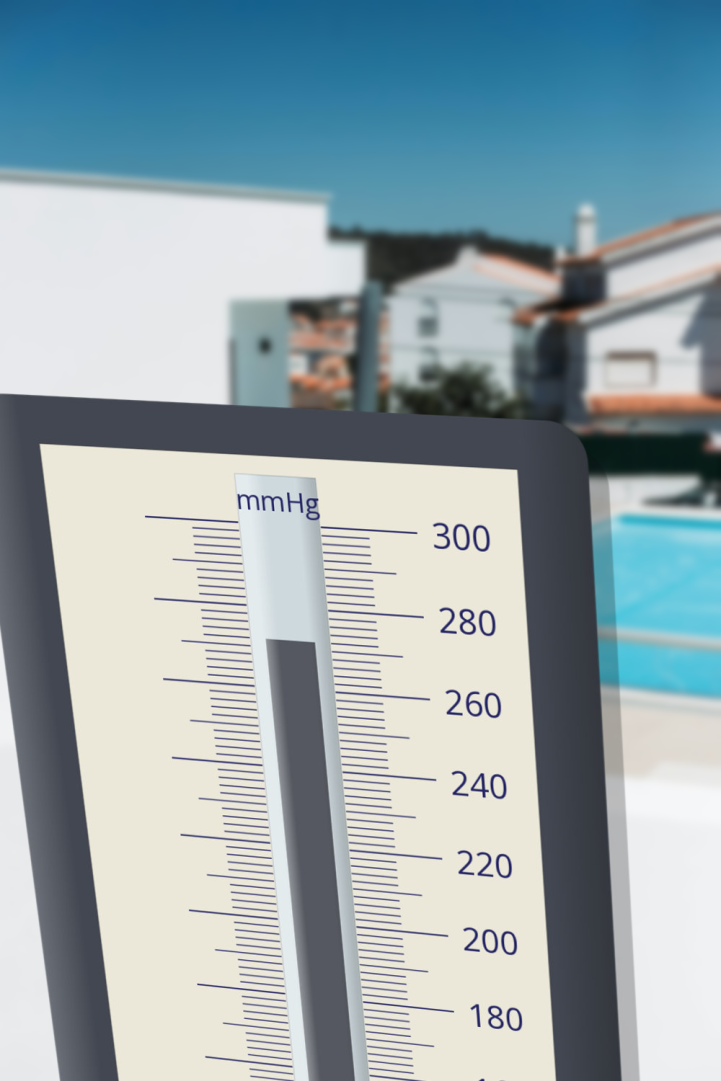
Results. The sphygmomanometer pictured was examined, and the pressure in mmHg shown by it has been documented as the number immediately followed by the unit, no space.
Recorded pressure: 272mmHg
